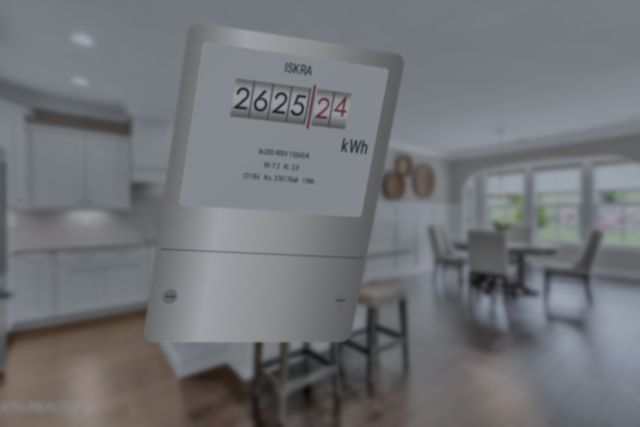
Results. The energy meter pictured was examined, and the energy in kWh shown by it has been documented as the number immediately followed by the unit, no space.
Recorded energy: 2625.24kWh
